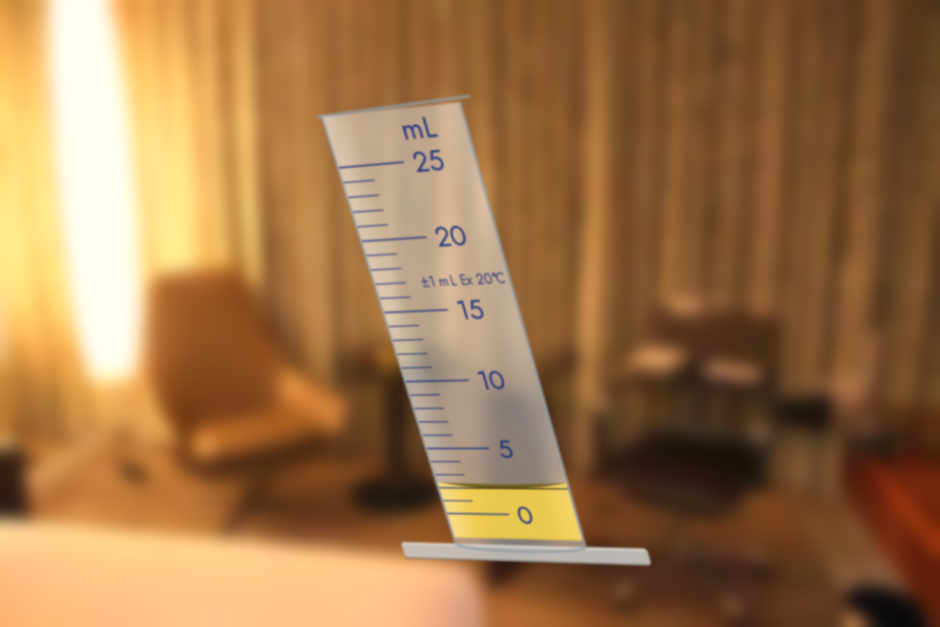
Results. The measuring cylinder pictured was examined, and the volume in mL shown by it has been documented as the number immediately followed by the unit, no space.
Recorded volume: 2mL
